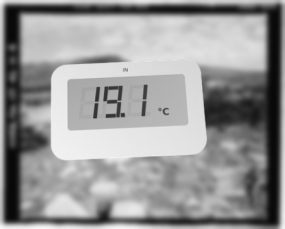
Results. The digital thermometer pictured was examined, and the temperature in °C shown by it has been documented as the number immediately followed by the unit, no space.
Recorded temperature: 19.1°C
